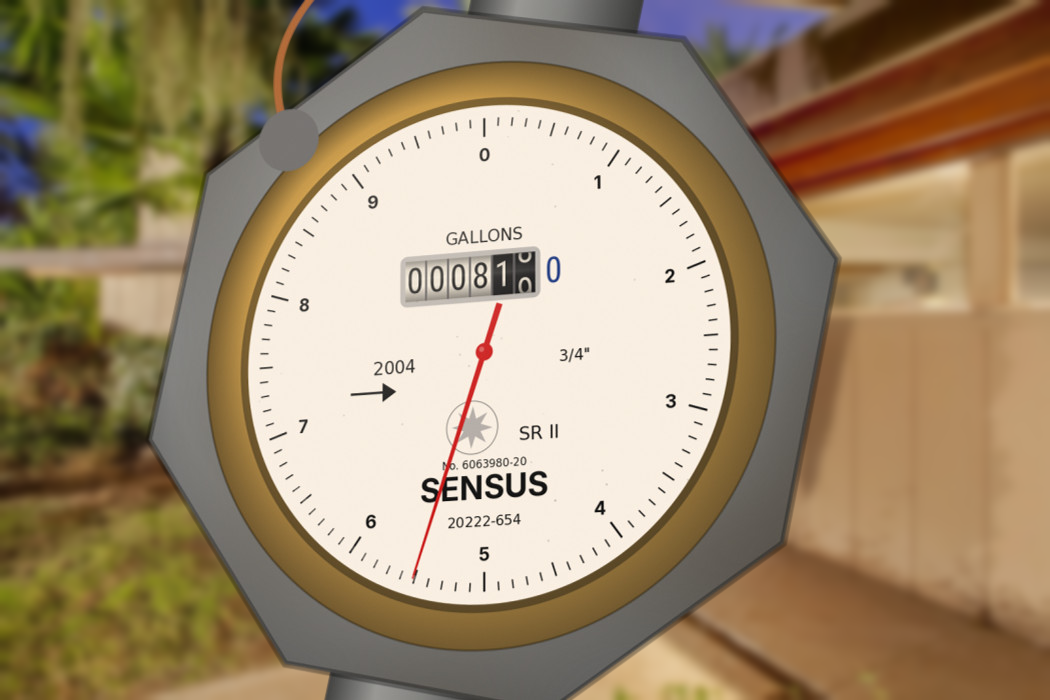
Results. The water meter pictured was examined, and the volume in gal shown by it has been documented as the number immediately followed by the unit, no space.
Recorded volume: 8185.5gal
